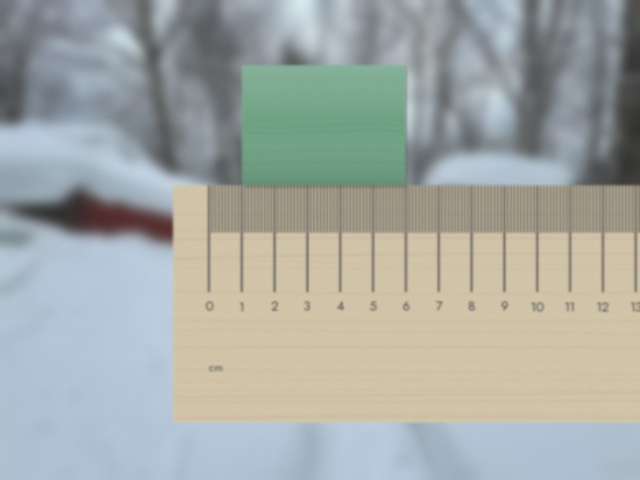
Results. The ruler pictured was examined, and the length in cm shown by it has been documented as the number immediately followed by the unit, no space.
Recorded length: 5cm
